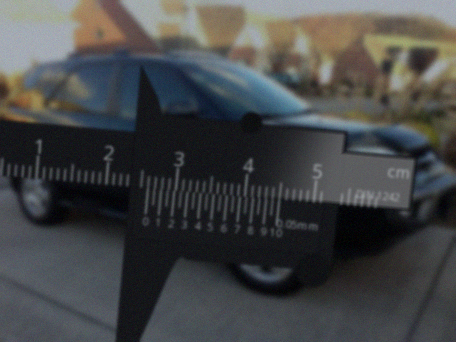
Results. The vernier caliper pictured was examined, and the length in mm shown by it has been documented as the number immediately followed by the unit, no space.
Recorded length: 26.0mm
